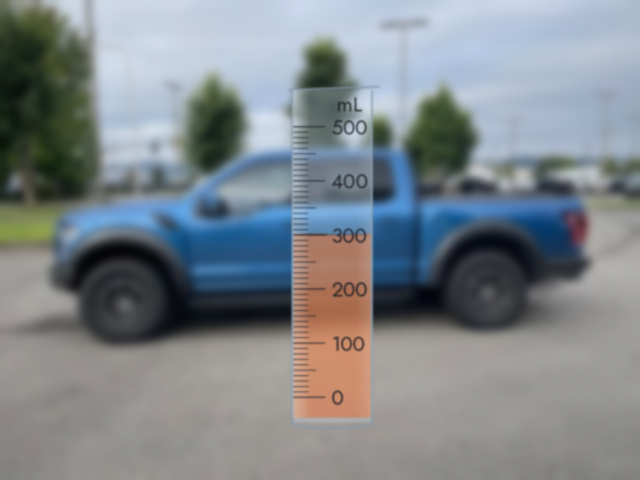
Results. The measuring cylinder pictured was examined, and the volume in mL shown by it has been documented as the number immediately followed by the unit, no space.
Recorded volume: 300mL
